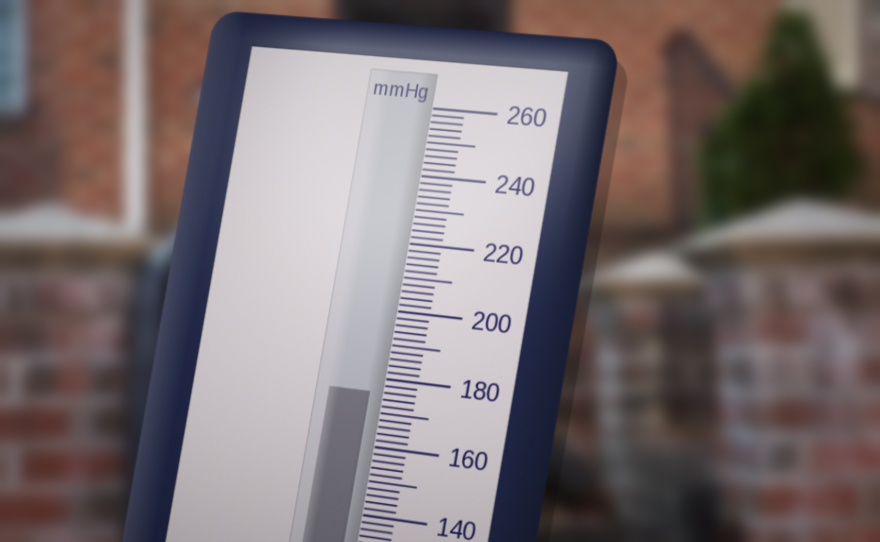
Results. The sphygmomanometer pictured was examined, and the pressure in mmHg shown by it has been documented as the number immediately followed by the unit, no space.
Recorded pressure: 176mmHg
